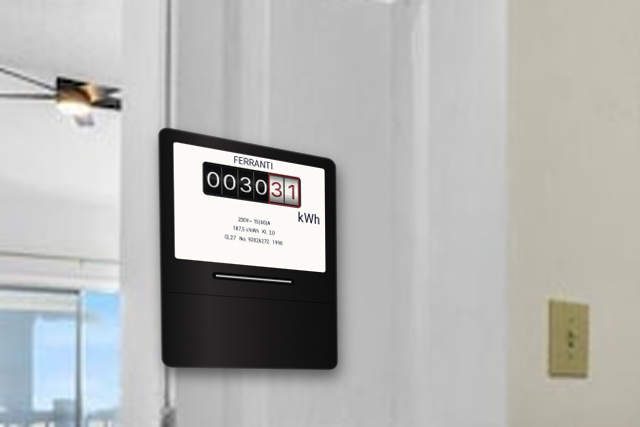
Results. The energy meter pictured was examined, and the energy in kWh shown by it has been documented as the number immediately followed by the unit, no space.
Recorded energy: 30.31kWh
